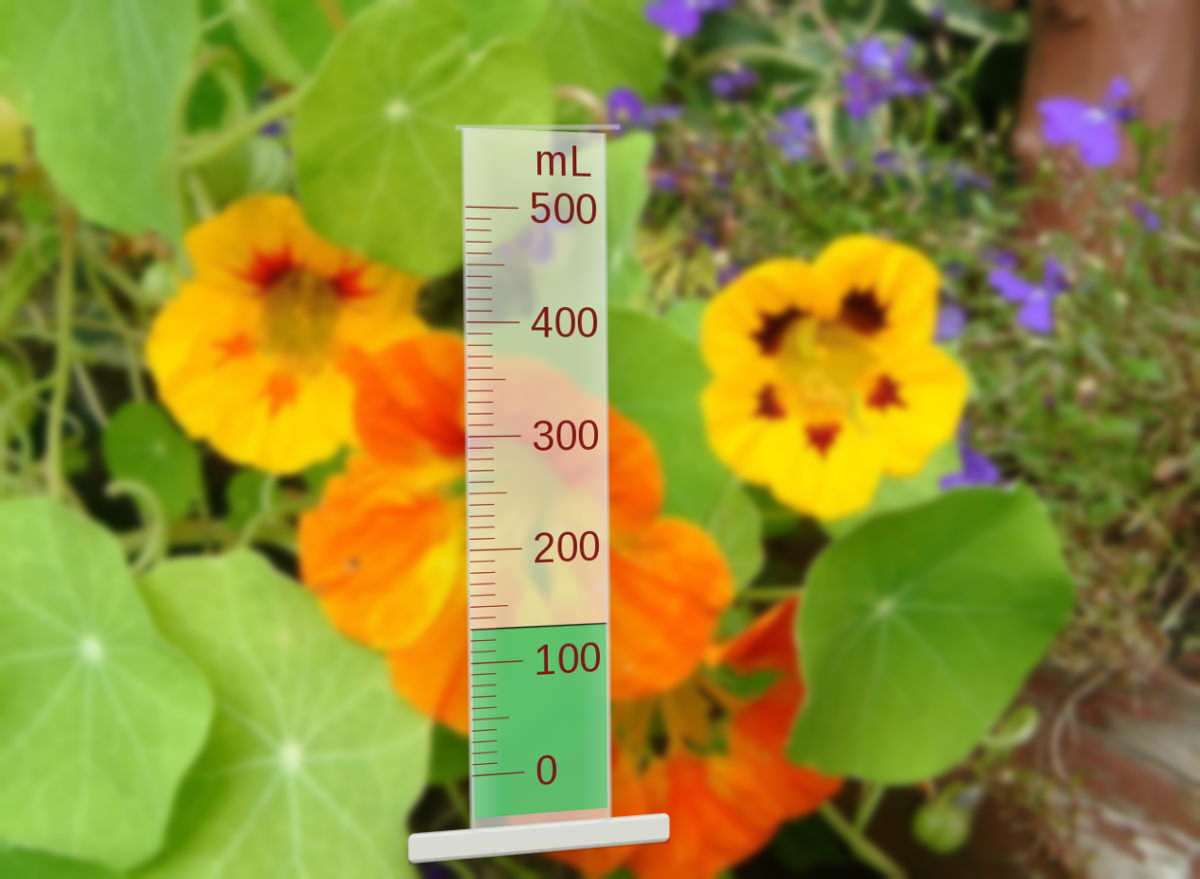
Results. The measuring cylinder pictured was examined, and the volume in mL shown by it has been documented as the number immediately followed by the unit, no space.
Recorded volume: 130mL
